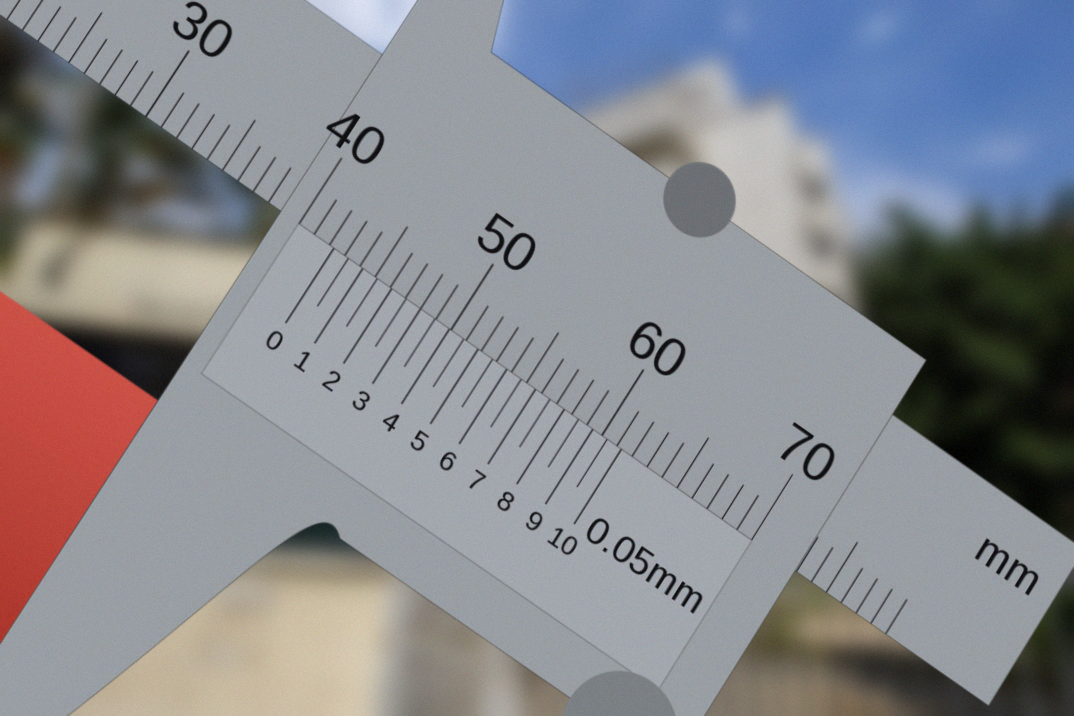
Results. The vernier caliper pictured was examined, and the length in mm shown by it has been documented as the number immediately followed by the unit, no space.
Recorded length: 42.3mm
